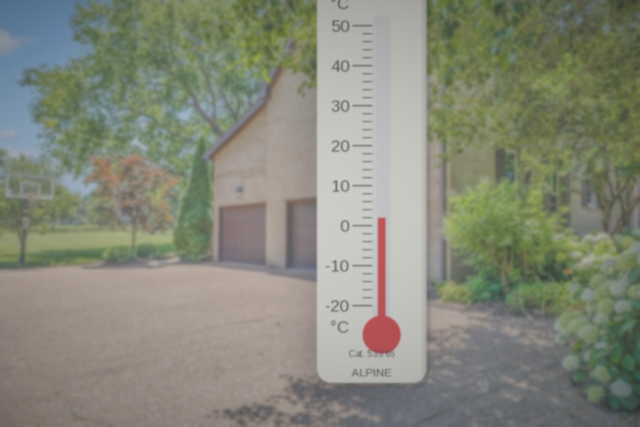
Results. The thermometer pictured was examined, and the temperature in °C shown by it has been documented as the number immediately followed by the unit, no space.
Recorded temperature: 2°C
